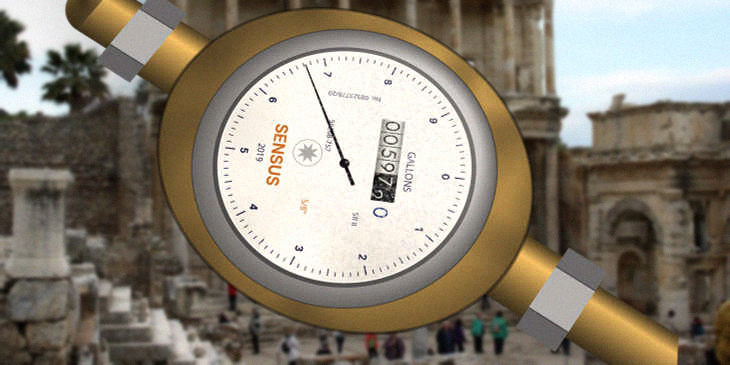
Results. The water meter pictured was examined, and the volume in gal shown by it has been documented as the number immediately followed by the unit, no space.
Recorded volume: 59716.7gal
